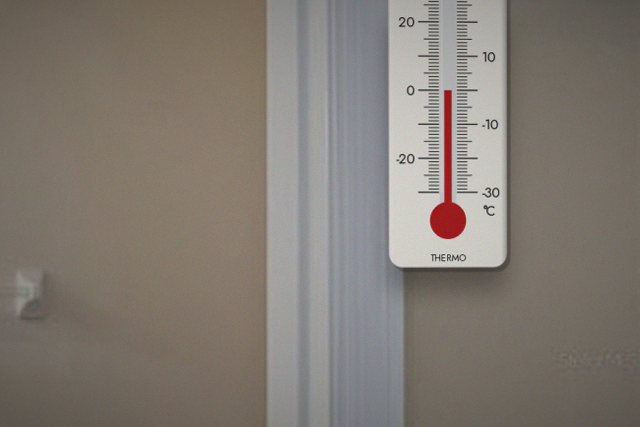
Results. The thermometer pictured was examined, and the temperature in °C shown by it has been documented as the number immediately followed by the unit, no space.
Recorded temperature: 0°C
